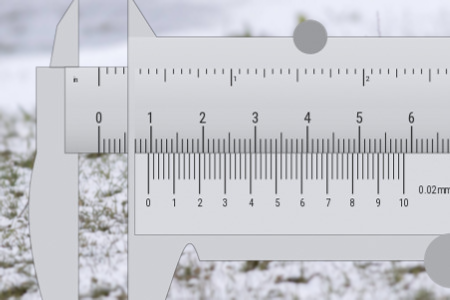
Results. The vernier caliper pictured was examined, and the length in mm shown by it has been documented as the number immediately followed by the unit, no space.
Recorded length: 9.5mm
